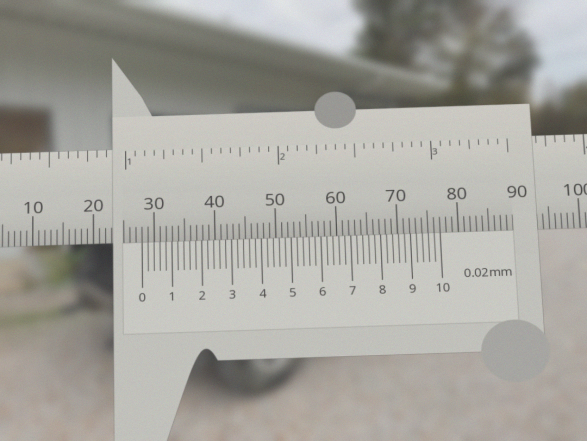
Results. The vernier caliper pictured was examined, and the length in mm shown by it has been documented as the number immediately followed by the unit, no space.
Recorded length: 28.0mm
